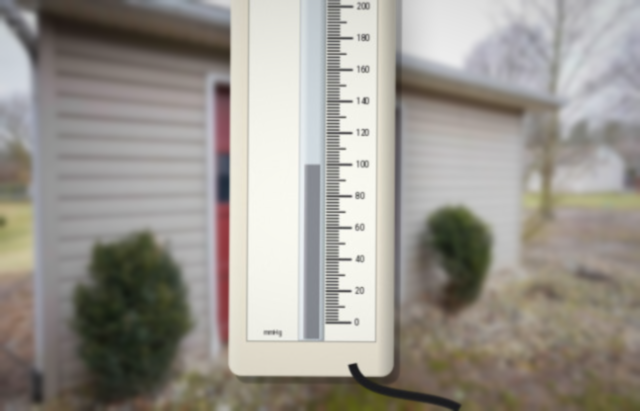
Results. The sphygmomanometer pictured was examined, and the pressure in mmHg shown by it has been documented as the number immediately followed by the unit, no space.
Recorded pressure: 100mmHg
